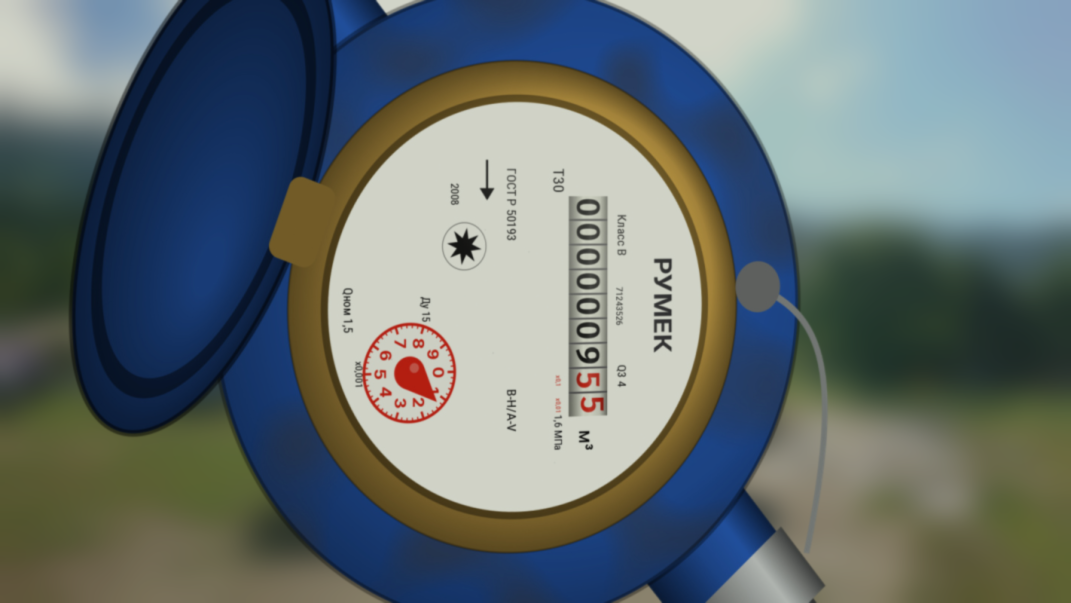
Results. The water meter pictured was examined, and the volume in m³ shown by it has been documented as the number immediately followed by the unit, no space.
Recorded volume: 9.551m³
